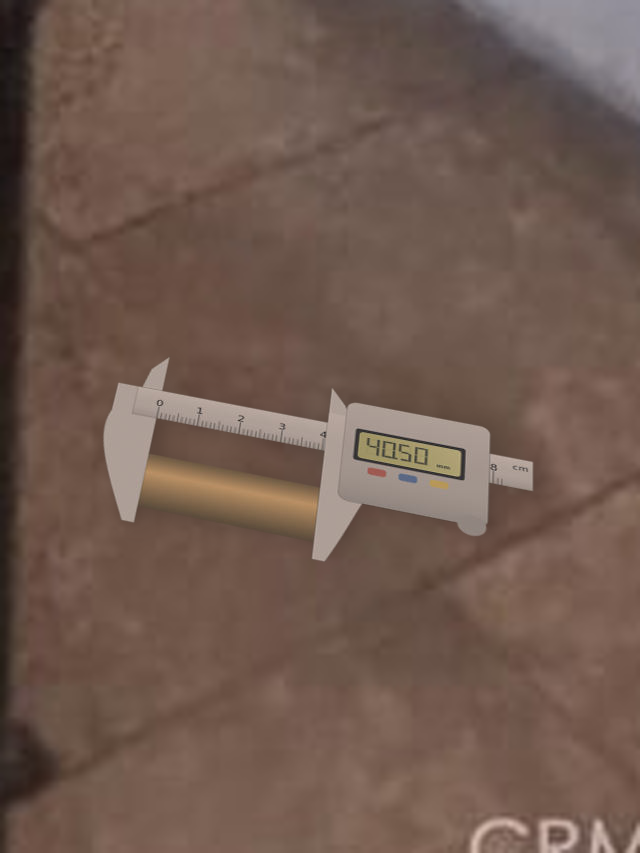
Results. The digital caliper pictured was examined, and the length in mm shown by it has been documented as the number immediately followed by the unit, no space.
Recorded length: 40.50mm
